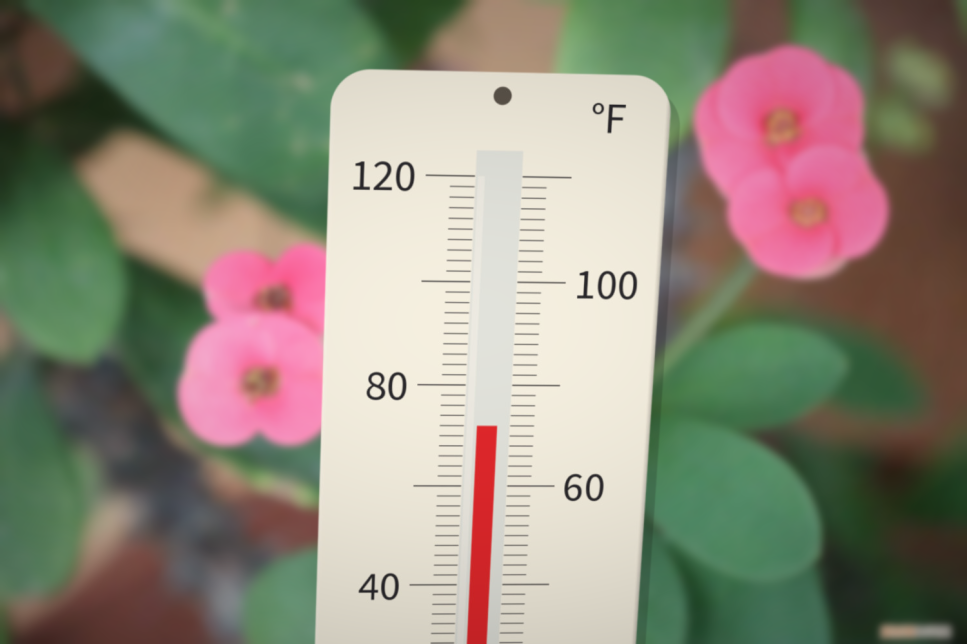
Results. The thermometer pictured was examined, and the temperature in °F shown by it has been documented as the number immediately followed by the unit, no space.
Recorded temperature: 72°F
